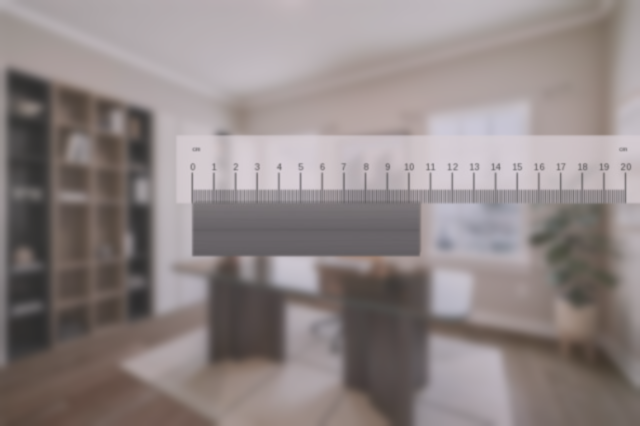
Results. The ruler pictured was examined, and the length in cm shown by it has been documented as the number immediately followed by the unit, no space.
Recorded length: 10.5cm
